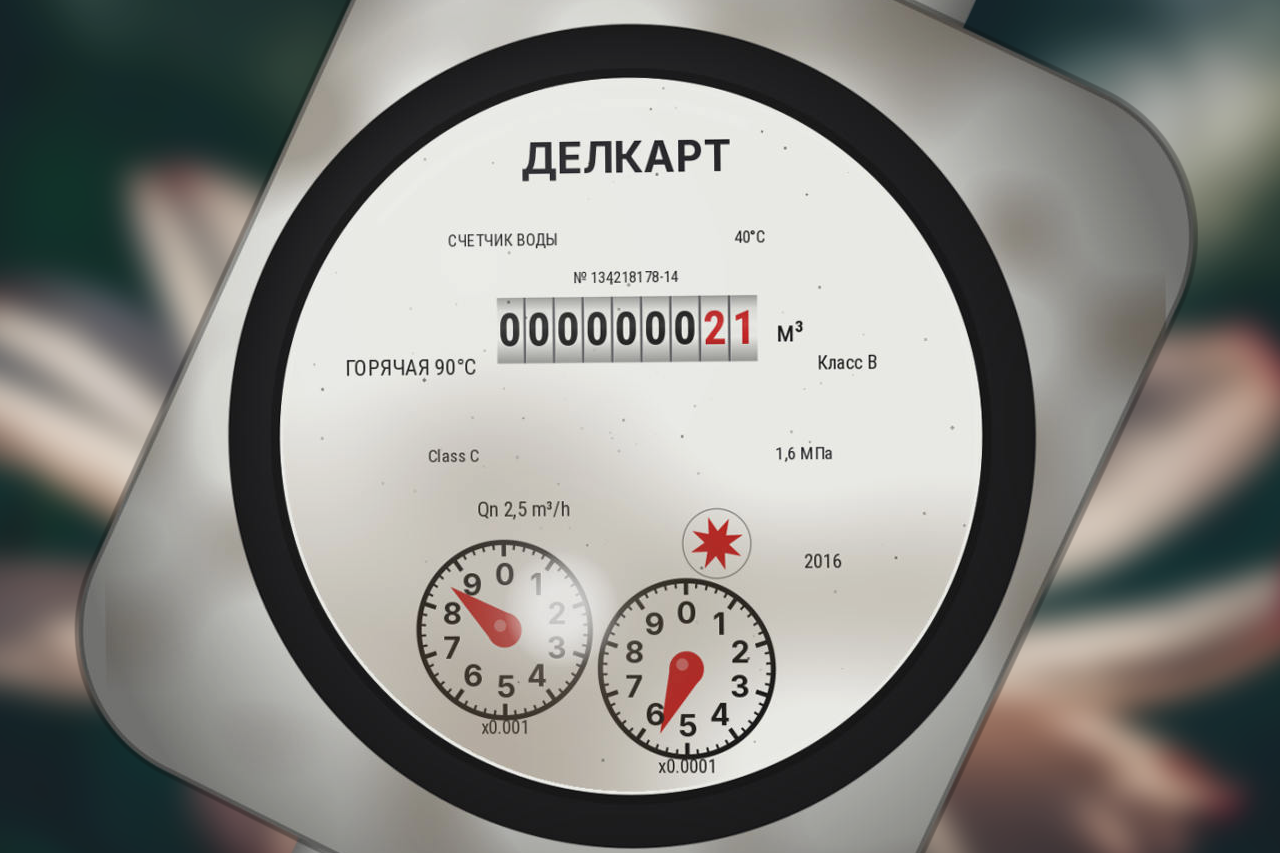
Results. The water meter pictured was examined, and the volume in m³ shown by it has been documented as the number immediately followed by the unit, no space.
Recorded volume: 0.2185m³
